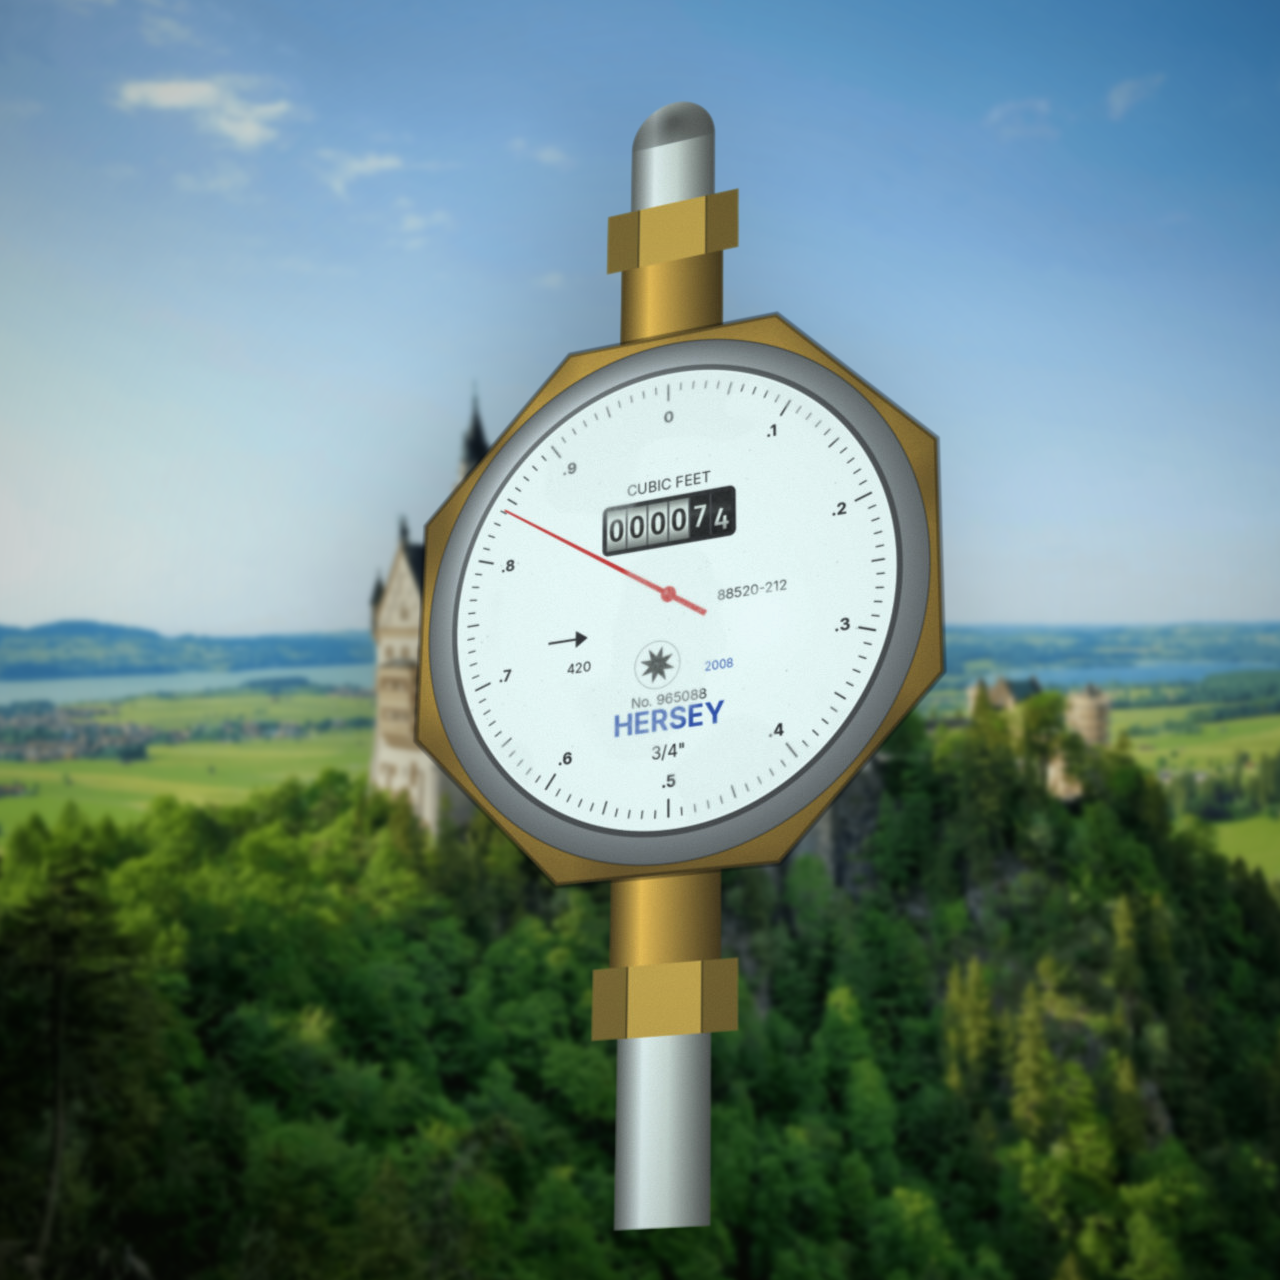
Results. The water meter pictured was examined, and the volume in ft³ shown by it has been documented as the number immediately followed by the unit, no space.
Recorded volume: 73.84ft³
